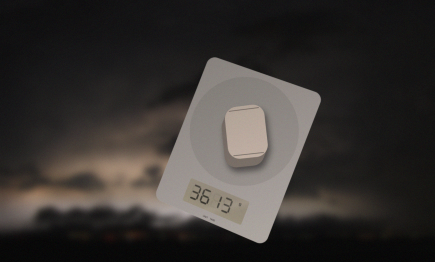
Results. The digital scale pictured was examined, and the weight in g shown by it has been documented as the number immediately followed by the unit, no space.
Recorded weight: 3613g
